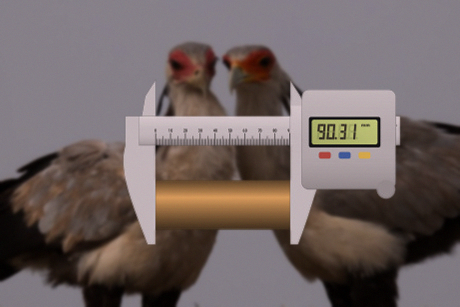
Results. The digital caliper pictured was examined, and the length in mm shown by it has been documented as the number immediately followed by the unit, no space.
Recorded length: 90.31mm
